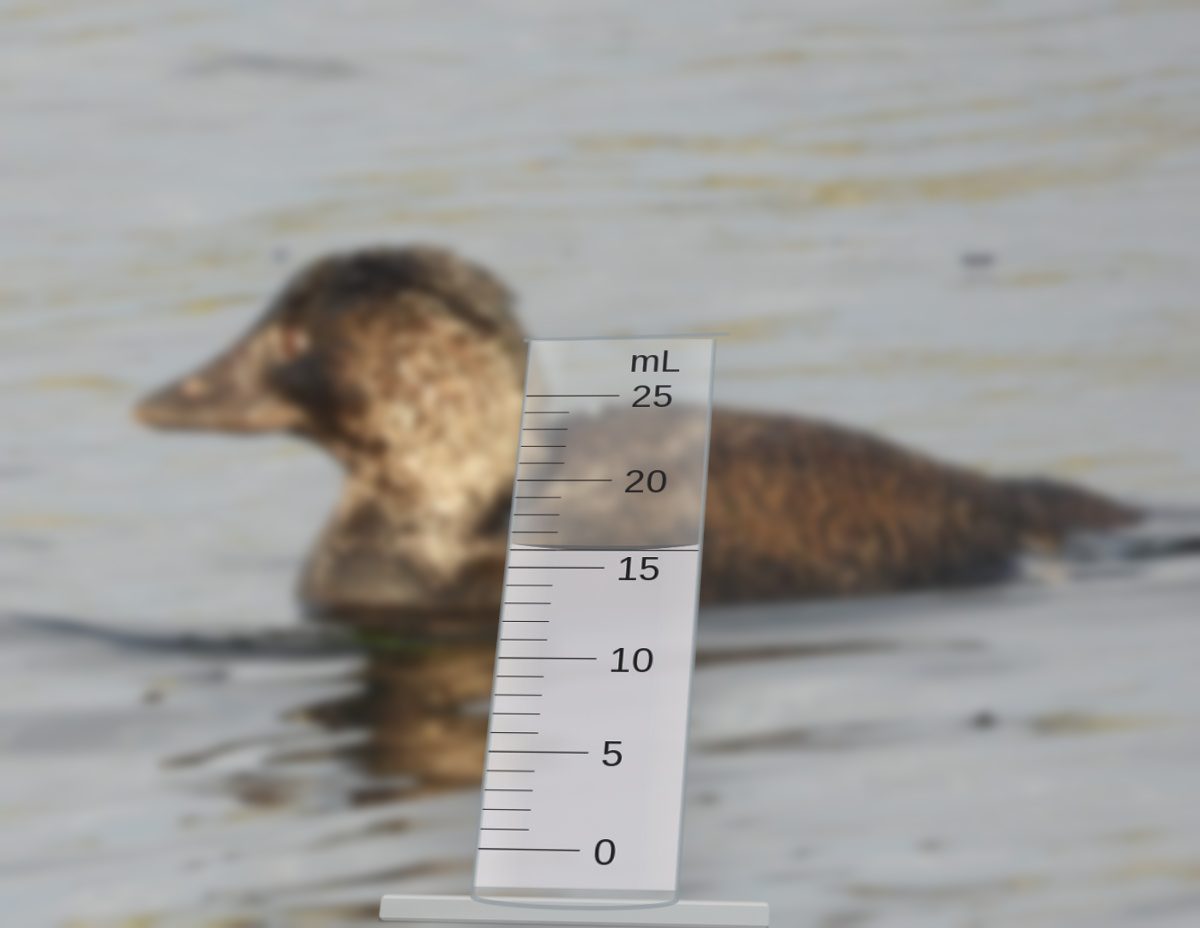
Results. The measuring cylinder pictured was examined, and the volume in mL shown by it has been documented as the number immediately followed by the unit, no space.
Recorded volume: 16mL
